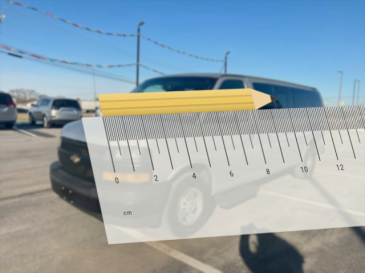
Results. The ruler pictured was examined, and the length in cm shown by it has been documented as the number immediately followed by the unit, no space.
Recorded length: 9.5cm
